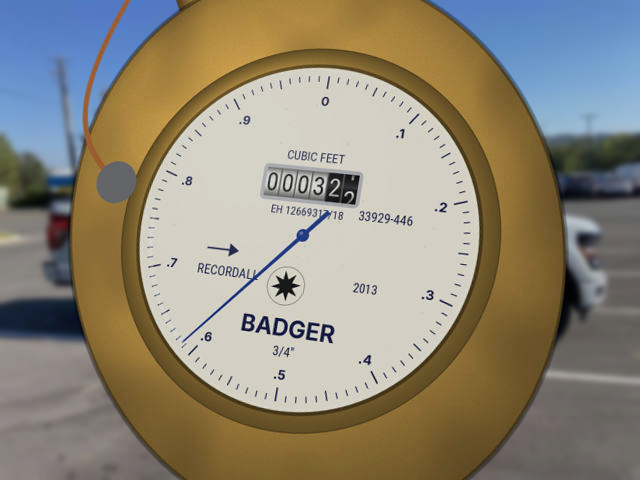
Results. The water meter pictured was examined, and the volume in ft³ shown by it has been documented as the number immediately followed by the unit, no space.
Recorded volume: 321.61ft³
